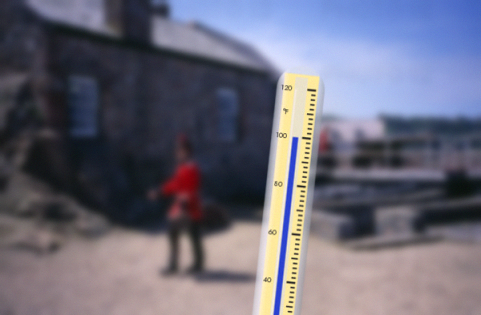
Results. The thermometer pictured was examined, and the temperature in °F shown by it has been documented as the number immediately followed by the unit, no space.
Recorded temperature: 100°F
